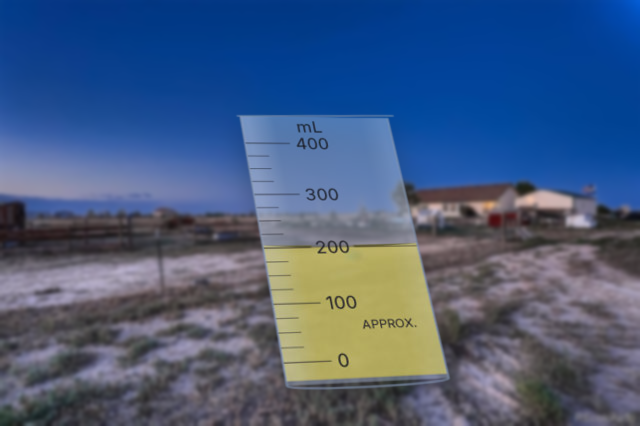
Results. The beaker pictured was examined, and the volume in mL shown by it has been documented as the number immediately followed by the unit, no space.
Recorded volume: 200mL
